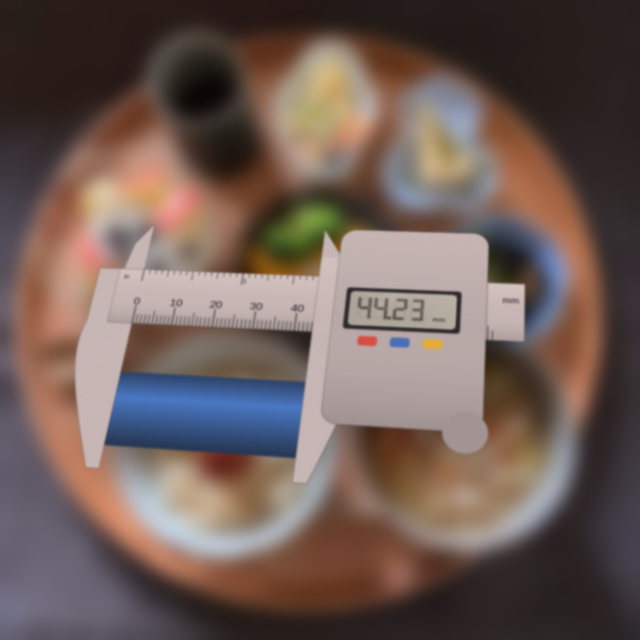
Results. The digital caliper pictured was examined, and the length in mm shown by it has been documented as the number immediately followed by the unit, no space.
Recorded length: 44.23mm
